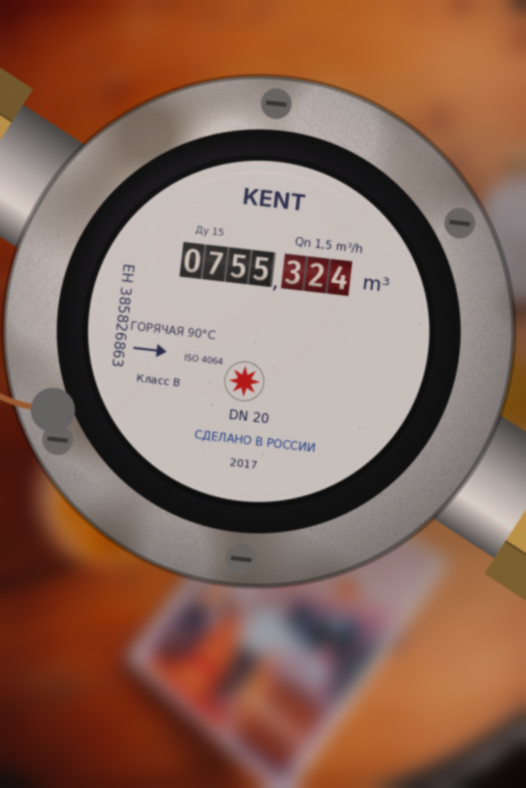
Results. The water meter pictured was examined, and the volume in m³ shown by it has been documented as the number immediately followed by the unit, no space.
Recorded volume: 755.324m³
